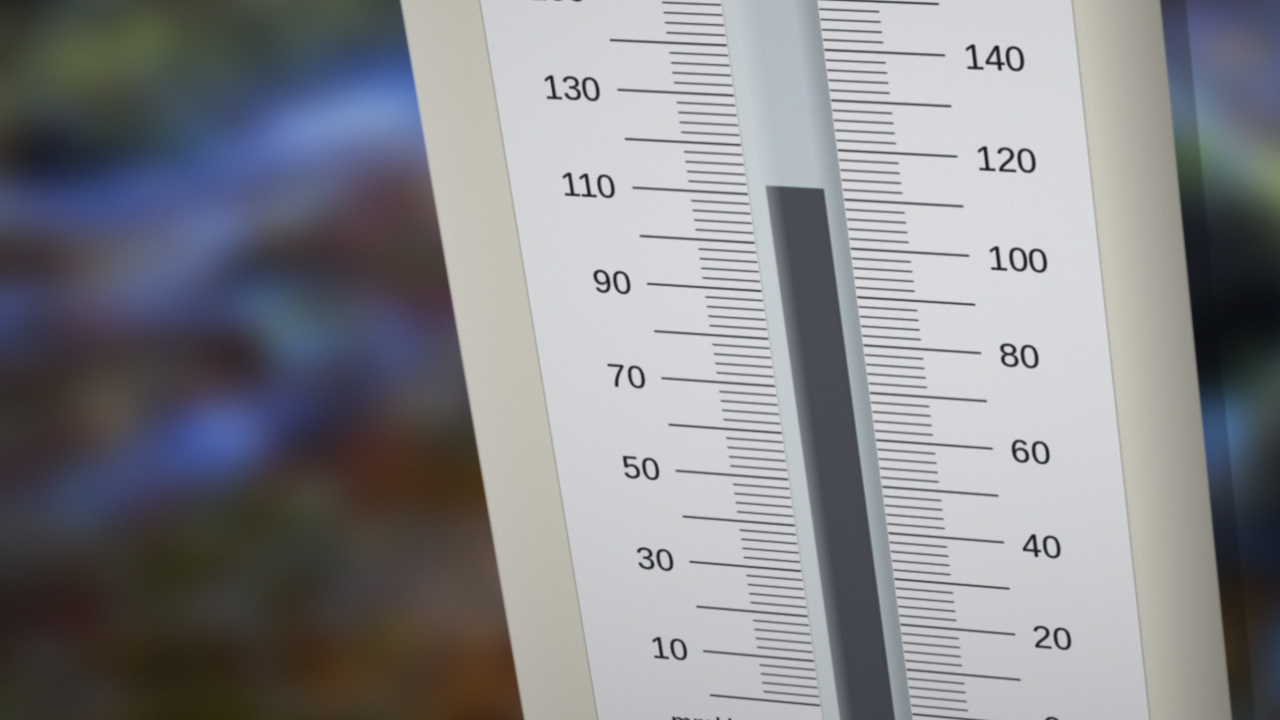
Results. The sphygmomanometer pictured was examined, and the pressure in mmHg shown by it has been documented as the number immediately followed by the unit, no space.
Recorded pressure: 112mmHg
